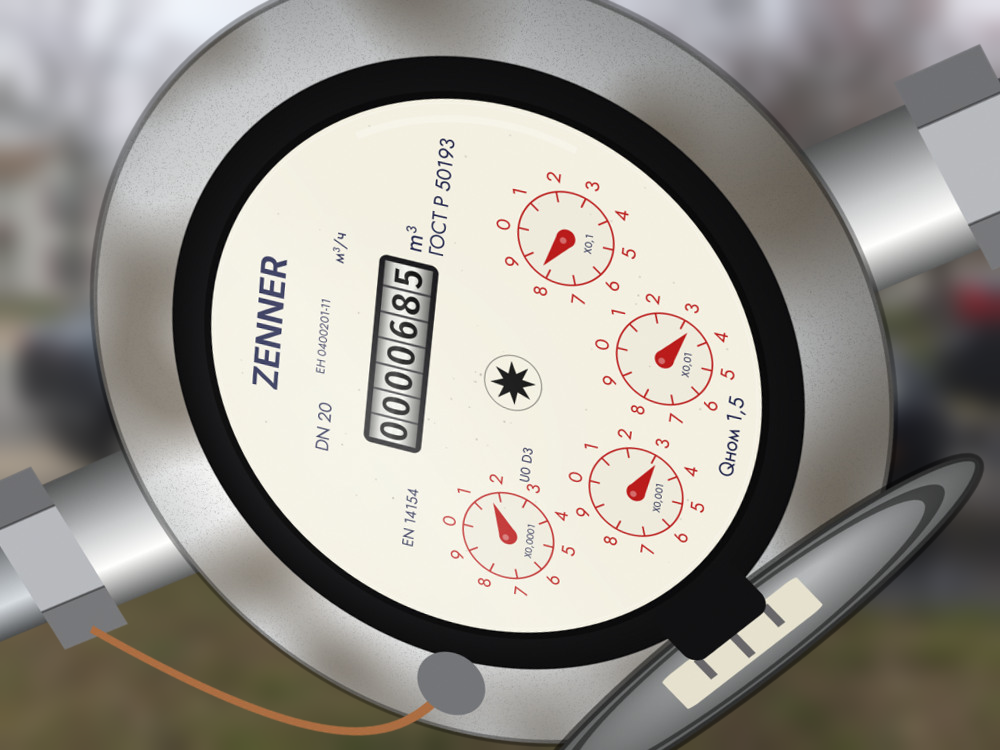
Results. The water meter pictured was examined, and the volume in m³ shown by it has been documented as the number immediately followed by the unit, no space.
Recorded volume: 685.8331m³
